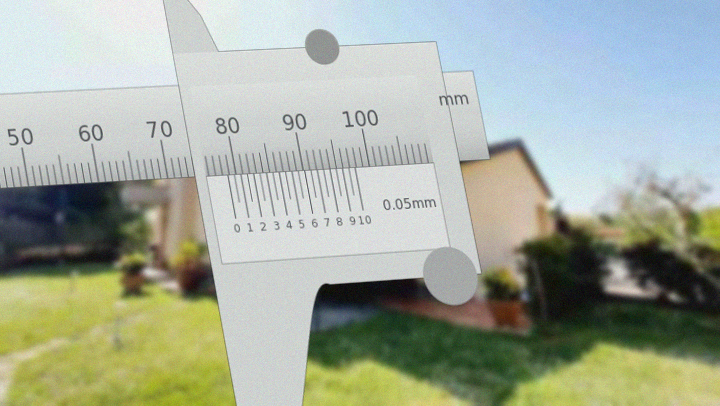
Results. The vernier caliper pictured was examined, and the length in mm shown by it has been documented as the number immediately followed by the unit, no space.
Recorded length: 78.8mm
